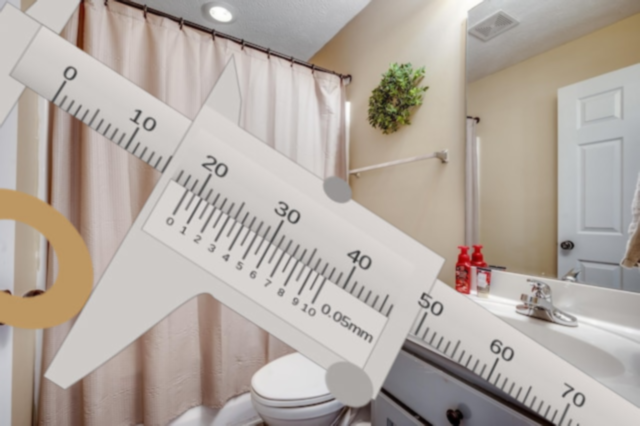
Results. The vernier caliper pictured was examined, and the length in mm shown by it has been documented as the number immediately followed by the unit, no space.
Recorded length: 18.6mm
